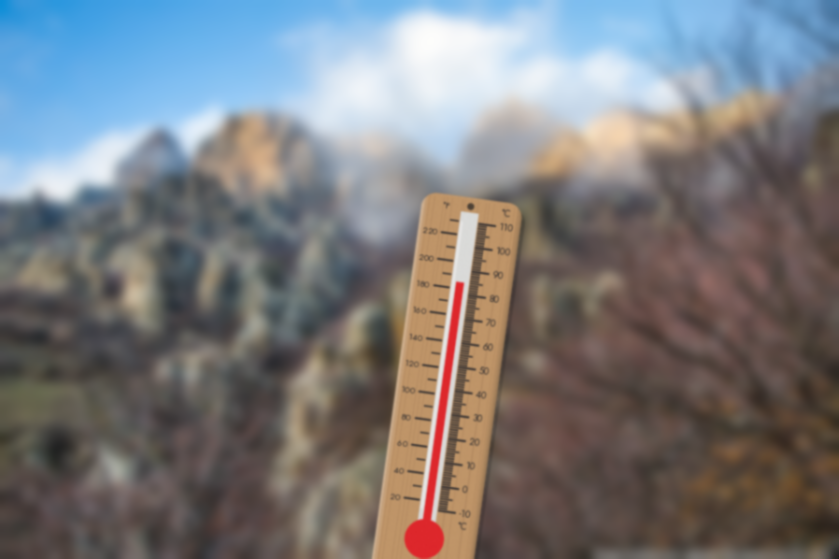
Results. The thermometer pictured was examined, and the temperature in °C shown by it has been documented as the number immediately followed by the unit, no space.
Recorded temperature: 85°C
